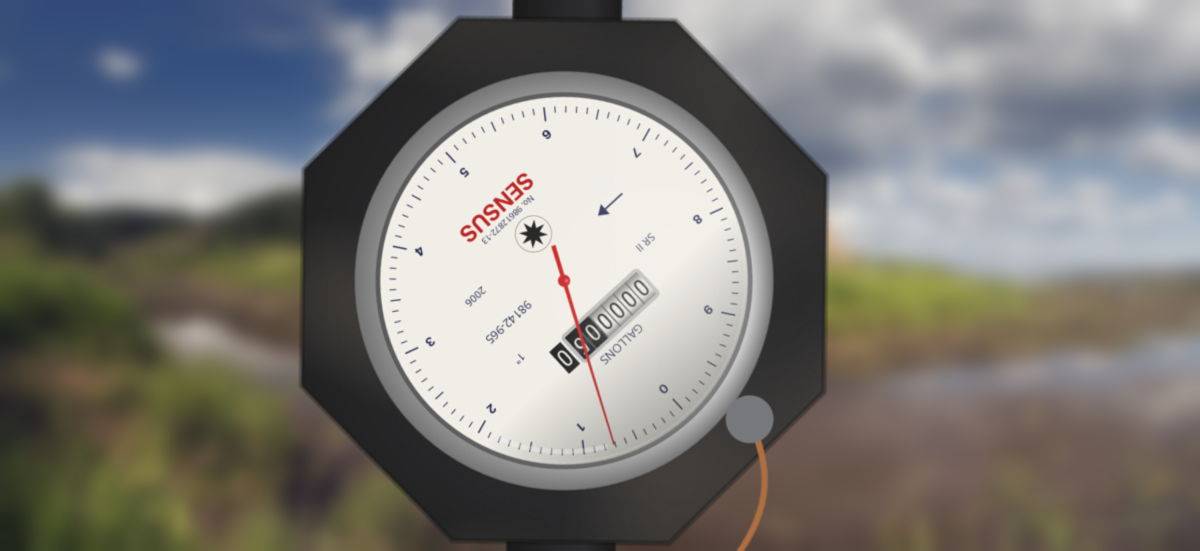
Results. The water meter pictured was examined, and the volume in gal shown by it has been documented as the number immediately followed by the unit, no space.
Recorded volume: 50.7gal
